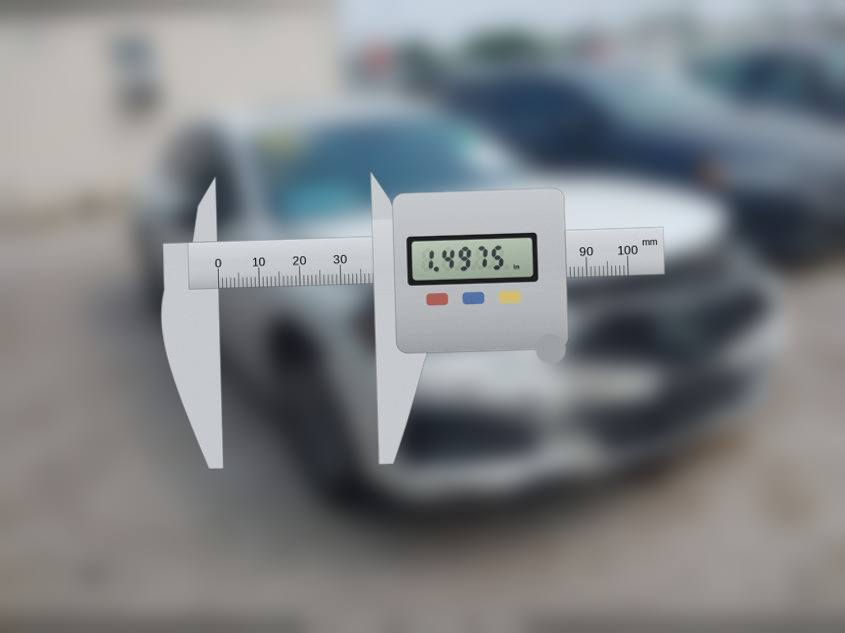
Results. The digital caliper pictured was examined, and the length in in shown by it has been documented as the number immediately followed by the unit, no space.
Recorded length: 1.4975in
